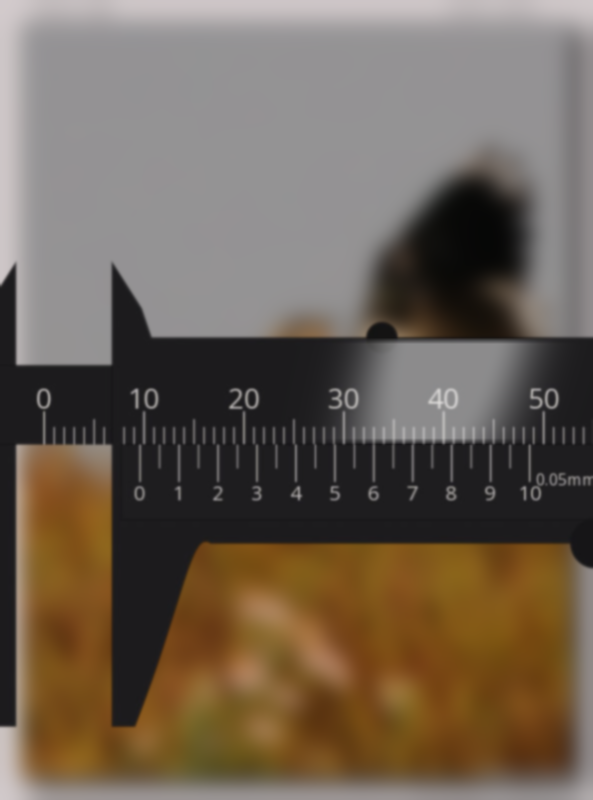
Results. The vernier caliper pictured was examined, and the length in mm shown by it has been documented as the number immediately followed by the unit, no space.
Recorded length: 9.6mm
